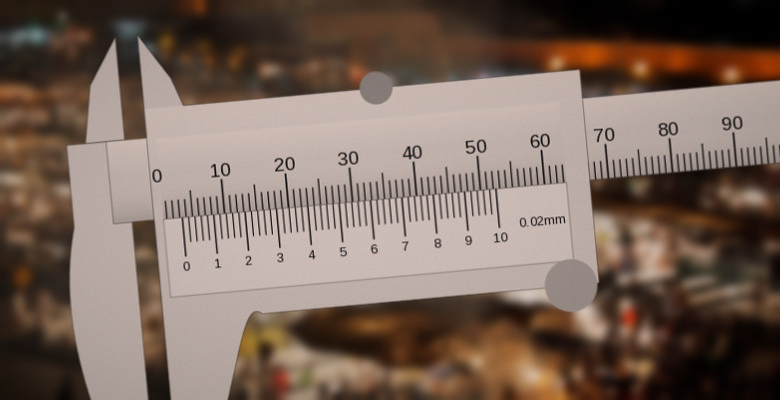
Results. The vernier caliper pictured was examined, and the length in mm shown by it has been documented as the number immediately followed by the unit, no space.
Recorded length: 3.4mm
